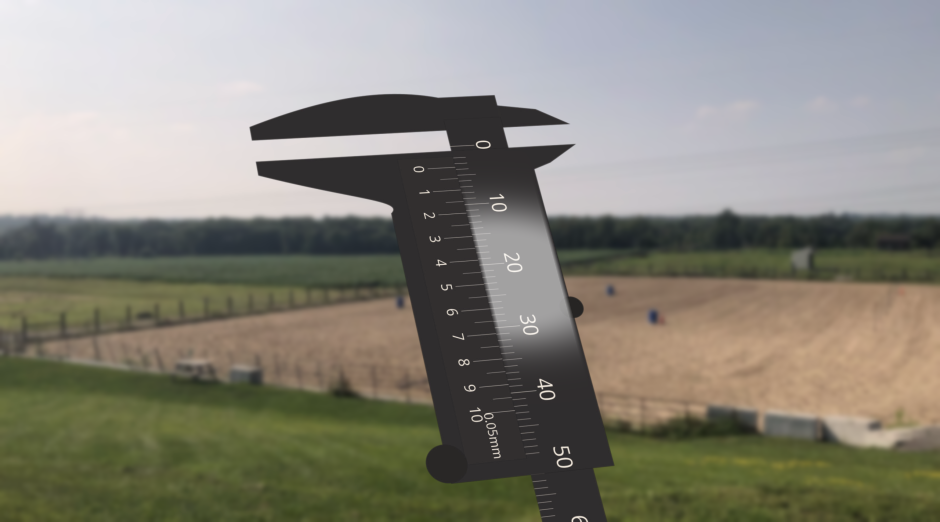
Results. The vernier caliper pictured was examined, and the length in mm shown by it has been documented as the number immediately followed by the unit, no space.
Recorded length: 3.6mm
